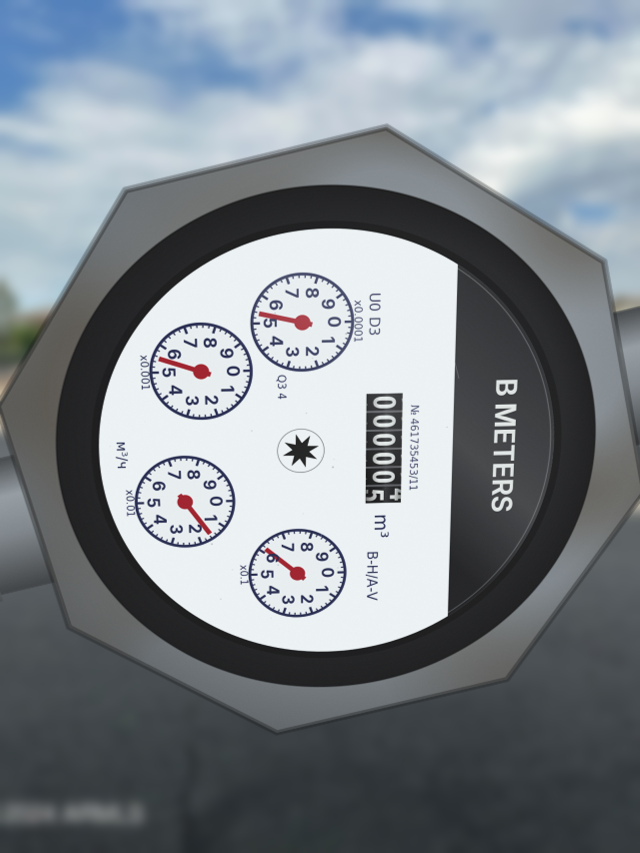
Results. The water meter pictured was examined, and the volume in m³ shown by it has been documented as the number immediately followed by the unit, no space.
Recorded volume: 4.6155m³
